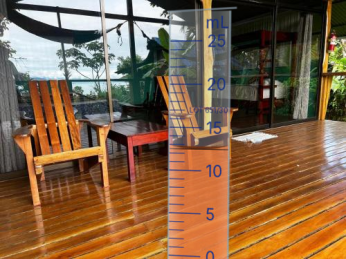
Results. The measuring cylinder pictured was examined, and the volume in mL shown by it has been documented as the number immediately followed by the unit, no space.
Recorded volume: 12.5mL
